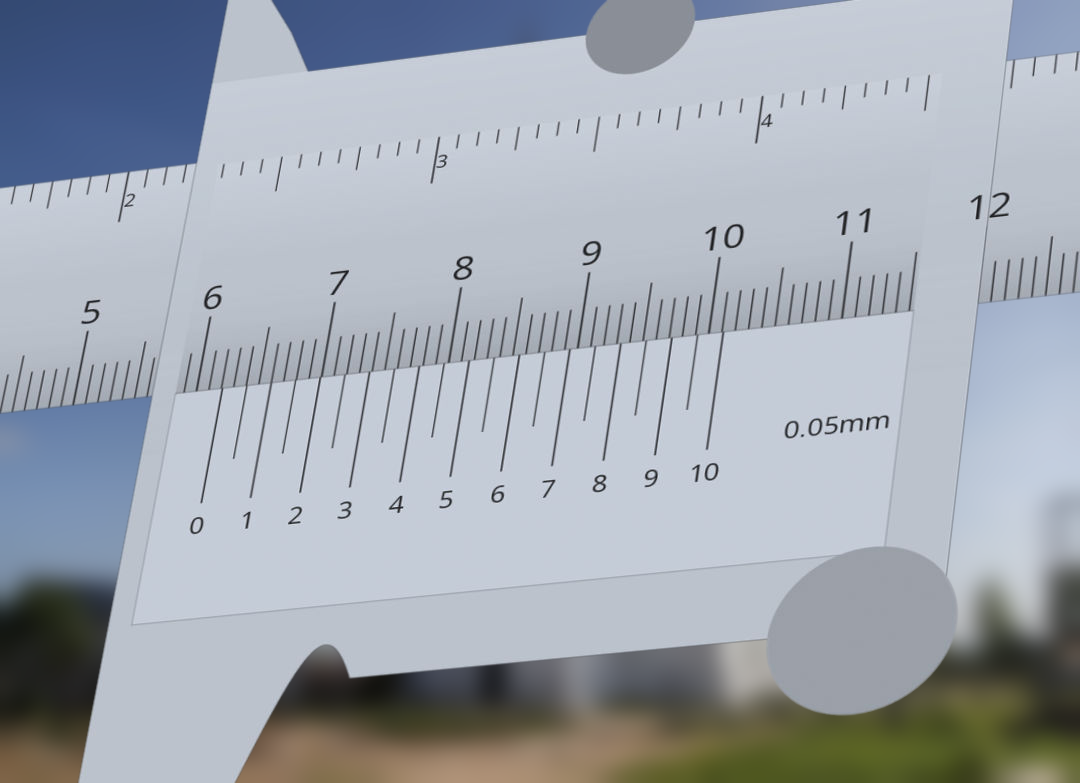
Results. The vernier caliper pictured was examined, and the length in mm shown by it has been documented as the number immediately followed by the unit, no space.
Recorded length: 62.1mm
